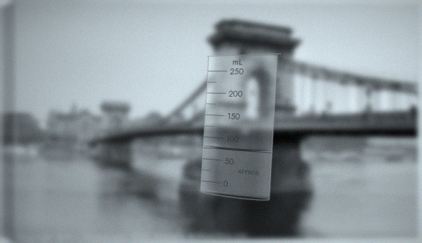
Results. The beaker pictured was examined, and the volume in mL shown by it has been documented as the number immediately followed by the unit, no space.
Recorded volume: 75mL
